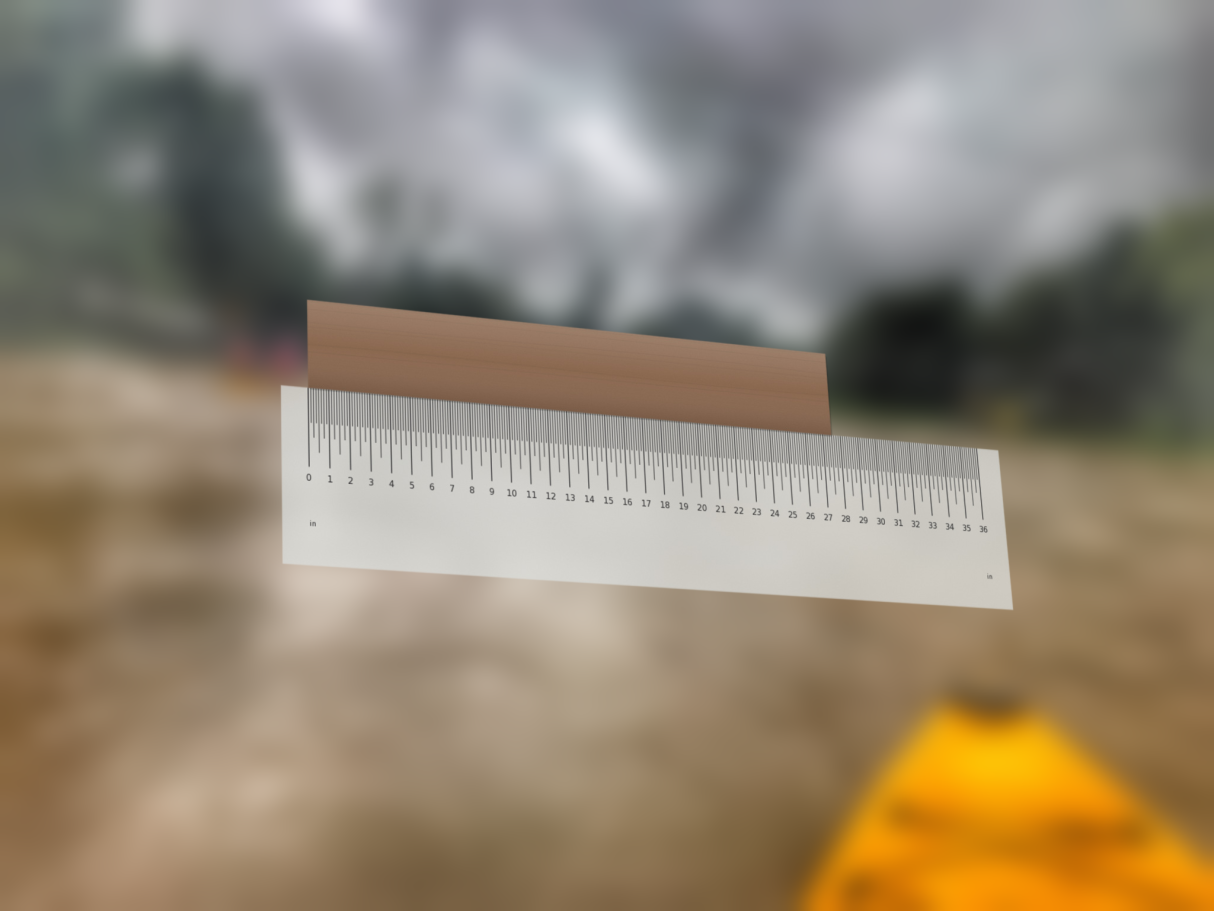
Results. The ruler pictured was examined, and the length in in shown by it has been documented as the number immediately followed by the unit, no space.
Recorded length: 27.5in
